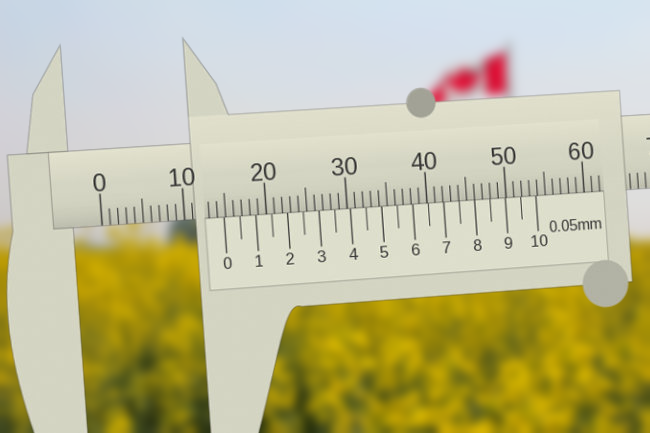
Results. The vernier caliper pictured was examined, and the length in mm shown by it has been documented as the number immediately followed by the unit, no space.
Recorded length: 14.8mm
